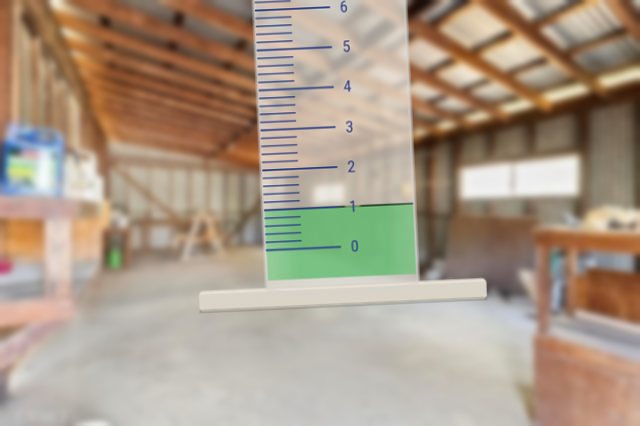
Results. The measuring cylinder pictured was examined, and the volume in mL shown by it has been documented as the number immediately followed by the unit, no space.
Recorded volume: 1mL
